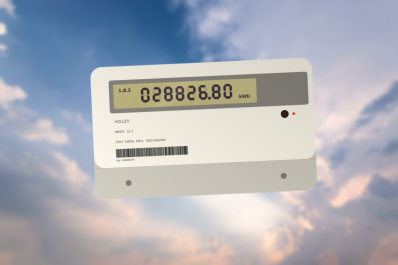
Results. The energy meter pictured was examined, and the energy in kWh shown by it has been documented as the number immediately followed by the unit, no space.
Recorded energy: 28826.80kWh
